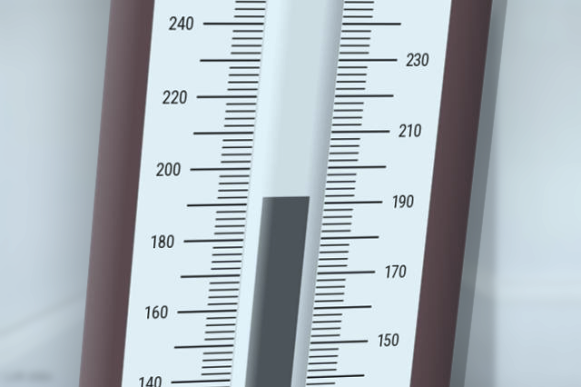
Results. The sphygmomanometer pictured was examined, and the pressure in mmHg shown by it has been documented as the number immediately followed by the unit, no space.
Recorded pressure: 192mmHg
